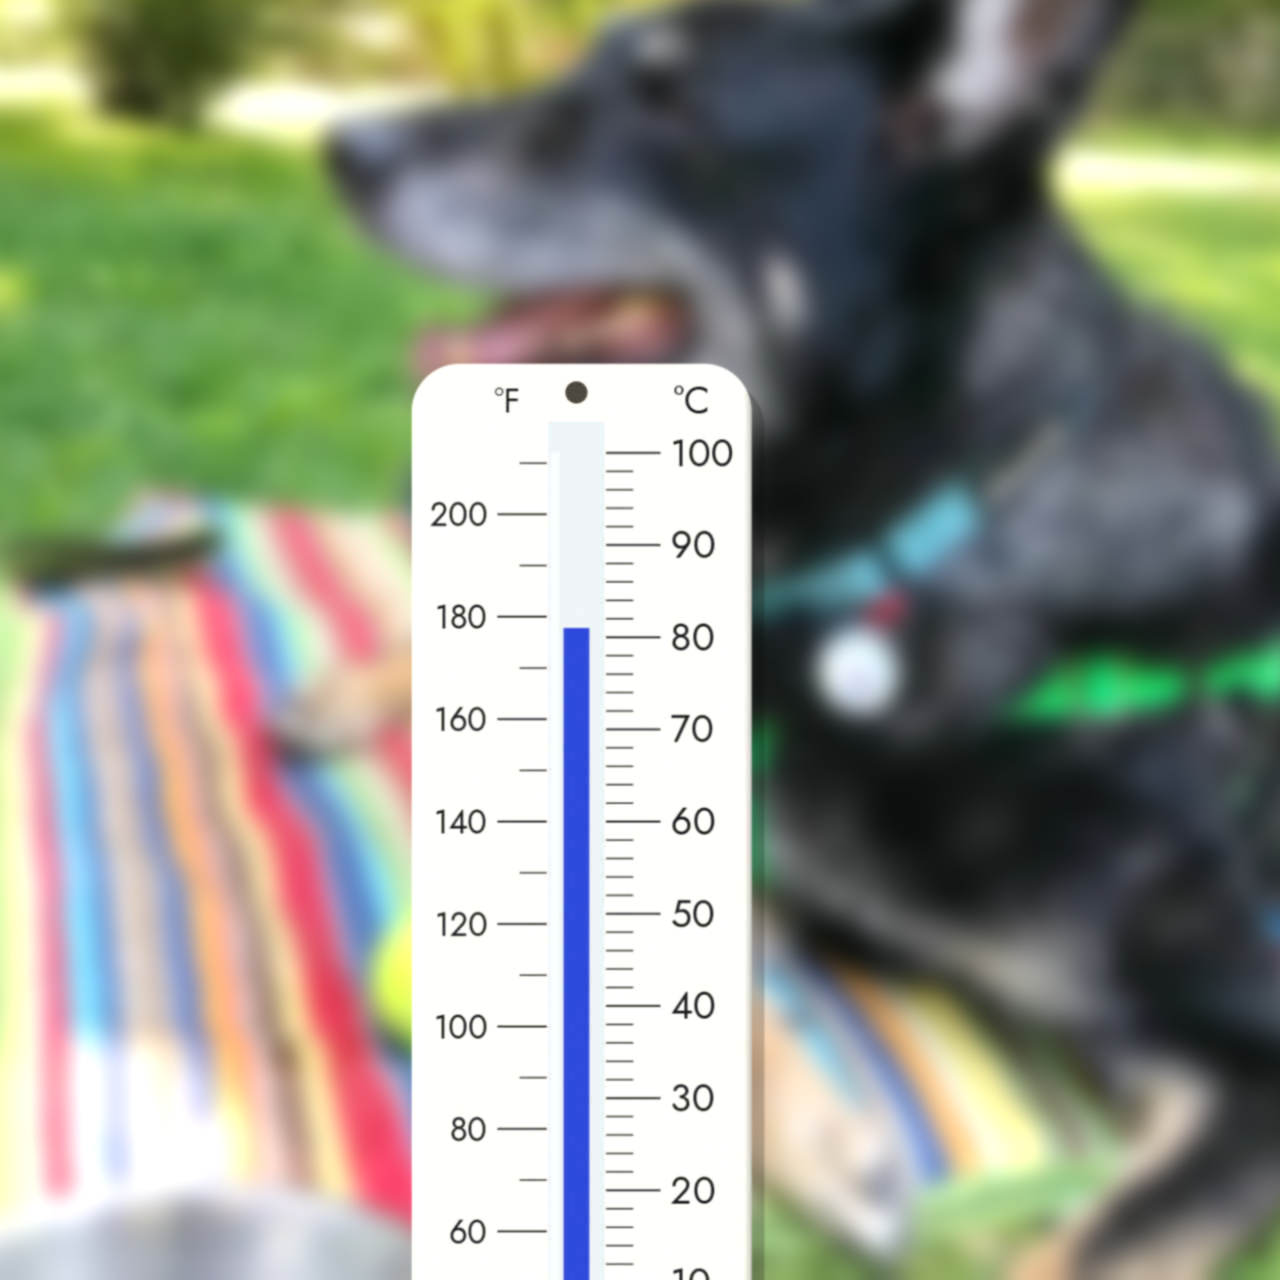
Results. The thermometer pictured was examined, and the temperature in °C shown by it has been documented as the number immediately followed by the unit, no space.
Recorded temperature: 81°C
